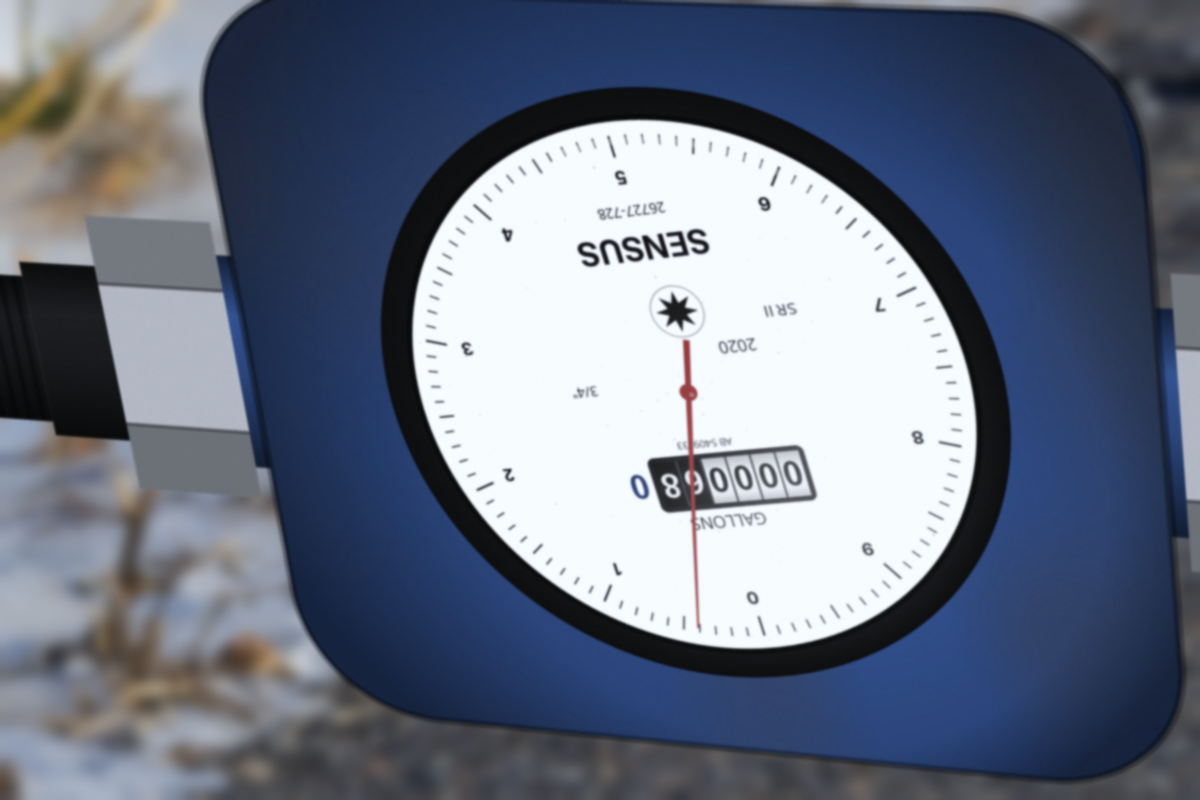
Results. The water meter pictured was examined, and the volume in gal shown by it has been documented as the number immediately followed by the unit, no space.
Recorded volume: 680.4gal
